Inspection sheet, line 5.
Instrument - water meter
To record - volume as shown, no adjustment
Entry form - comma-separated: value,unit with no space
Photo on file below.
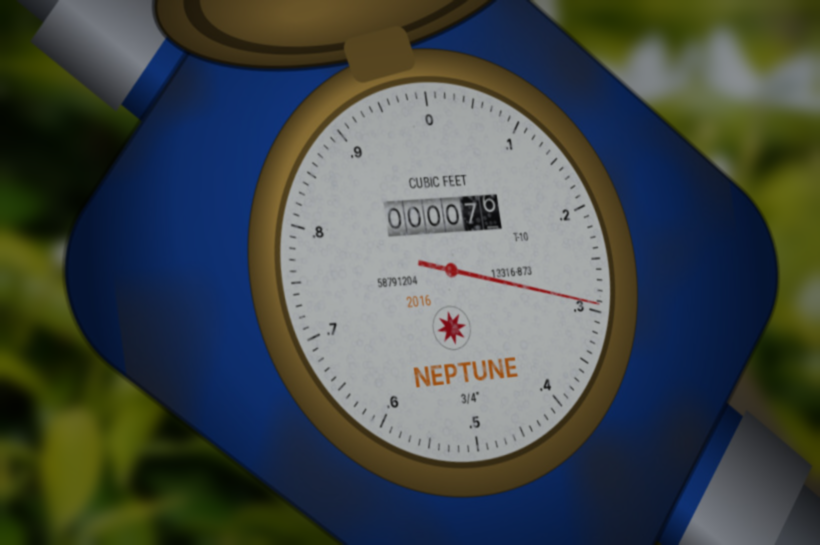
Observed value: 76.29,ft³
